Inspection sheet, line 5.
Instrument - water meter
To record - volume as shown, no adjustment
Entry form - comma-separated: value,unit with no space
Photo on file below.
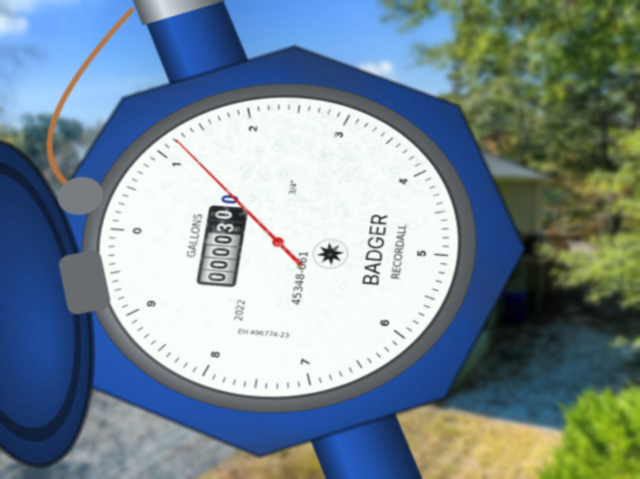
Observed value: 301.2,gal
